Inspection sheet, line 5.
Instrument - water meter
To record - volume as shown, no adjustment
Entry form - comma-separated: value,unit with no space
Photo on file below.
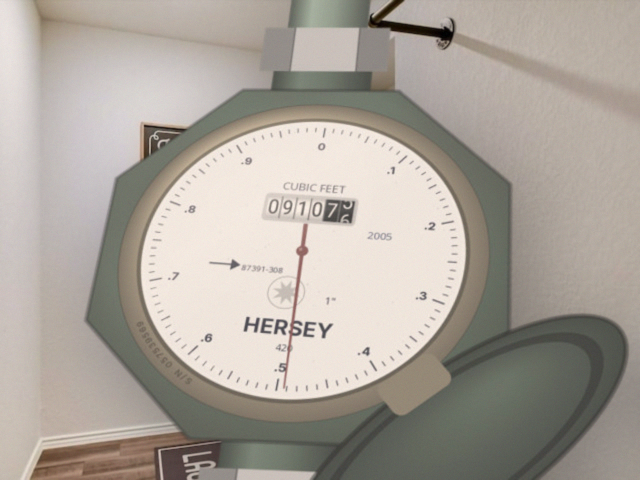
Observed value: 91075.49,ft³
